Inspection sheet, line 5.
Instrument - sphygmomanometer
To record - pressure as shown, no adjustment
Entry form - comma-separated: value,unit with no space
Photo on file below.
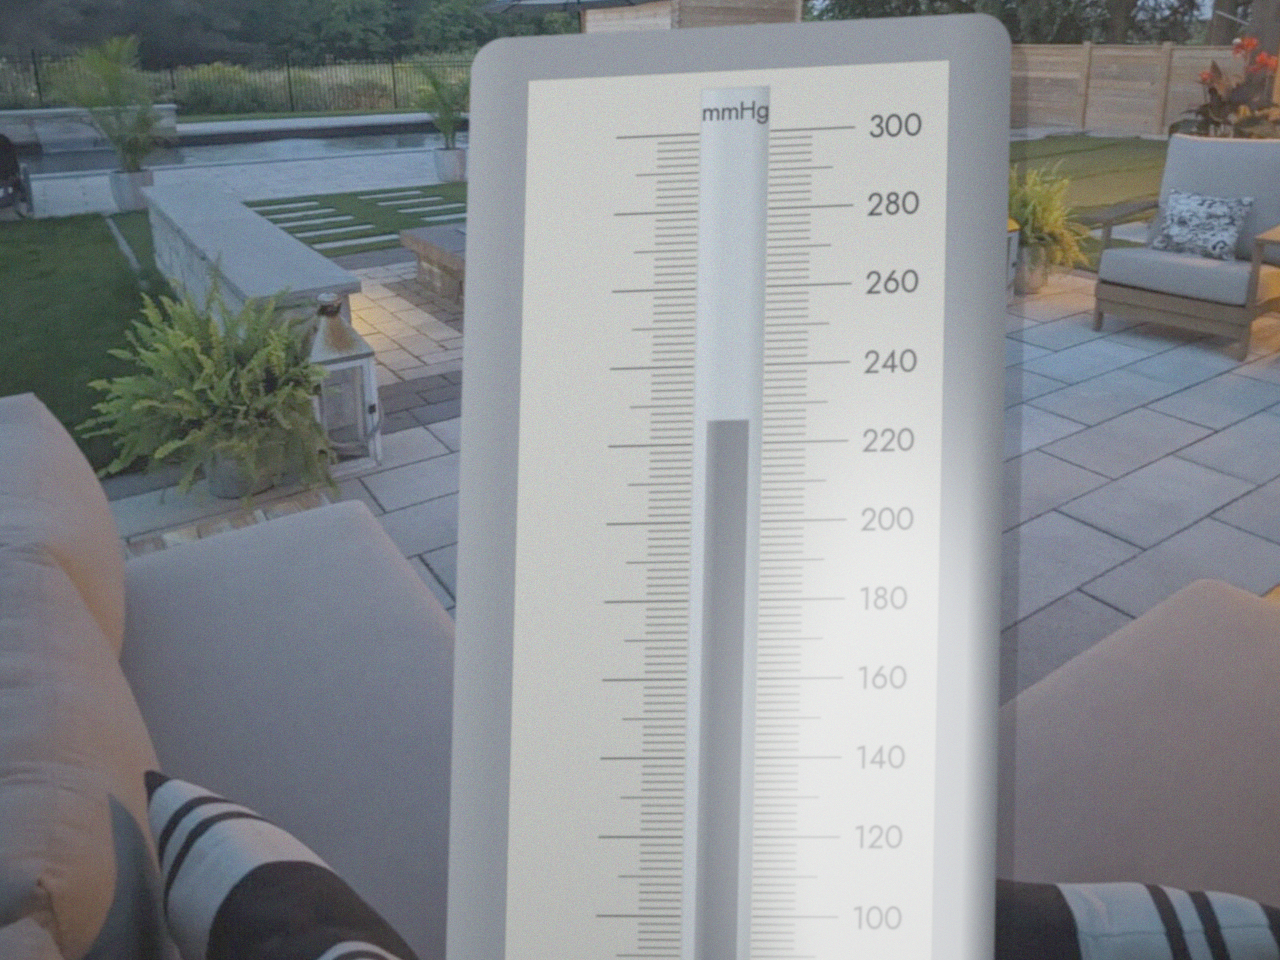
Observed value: 226,mmHg
